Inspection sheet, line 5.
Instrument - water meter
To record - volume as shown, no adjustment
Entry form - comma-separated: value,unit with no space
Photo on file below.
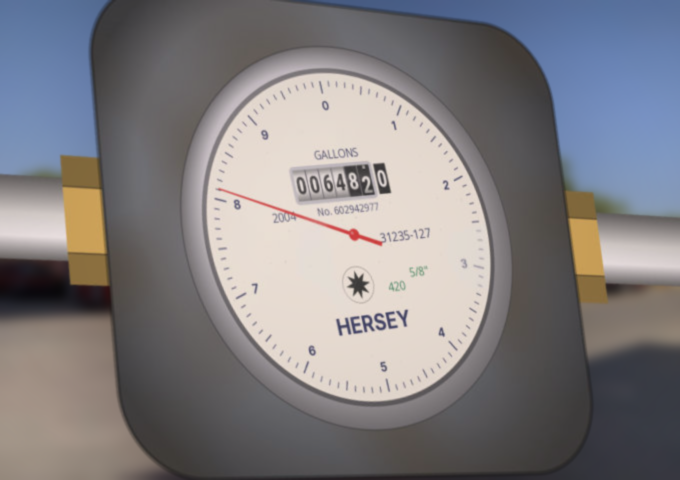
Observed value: 64818.1,gal
